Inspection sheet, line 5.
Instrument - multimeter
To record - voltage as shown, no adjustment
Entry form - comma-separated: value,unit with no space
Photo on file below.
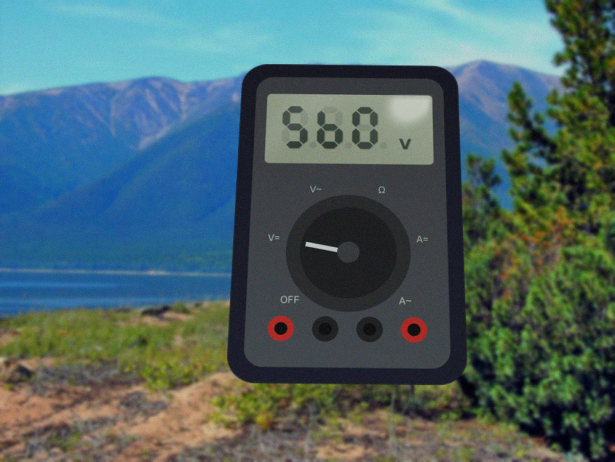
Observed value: 560,V
